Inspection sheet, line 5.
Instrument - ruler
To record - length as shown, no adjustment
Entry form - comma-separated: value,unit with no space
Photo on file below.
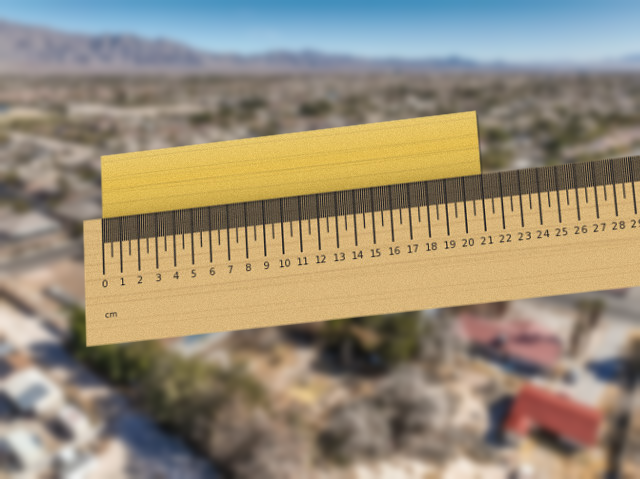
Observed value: 21,cm
